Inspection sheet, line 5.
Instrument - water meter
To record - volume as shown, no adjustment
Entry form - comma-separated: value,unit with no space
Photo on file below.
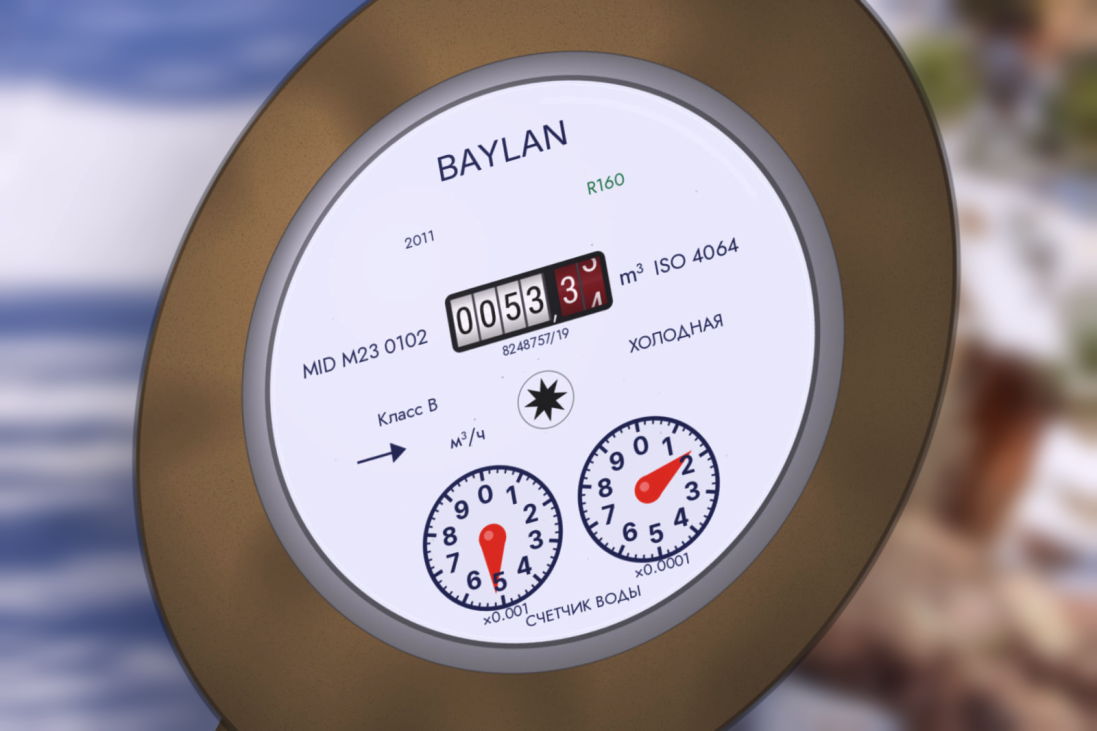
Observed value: 53.3351,m³
